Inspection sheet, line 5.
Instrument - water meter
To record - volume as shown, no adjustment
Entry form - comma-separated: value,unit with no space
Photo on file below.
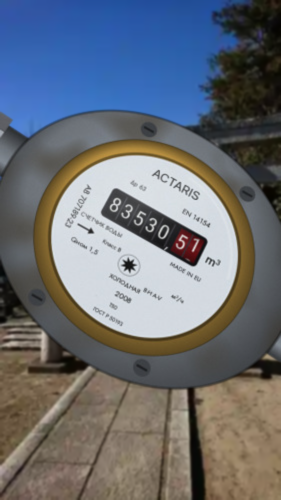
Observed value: 83530.51,m³
